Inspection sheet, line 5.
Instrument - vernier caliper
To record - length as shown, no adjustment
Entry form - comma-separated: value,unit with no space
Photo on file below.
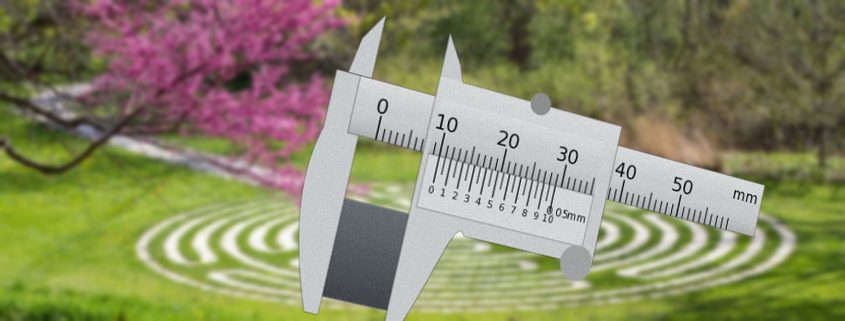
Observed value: 10.0,mm
